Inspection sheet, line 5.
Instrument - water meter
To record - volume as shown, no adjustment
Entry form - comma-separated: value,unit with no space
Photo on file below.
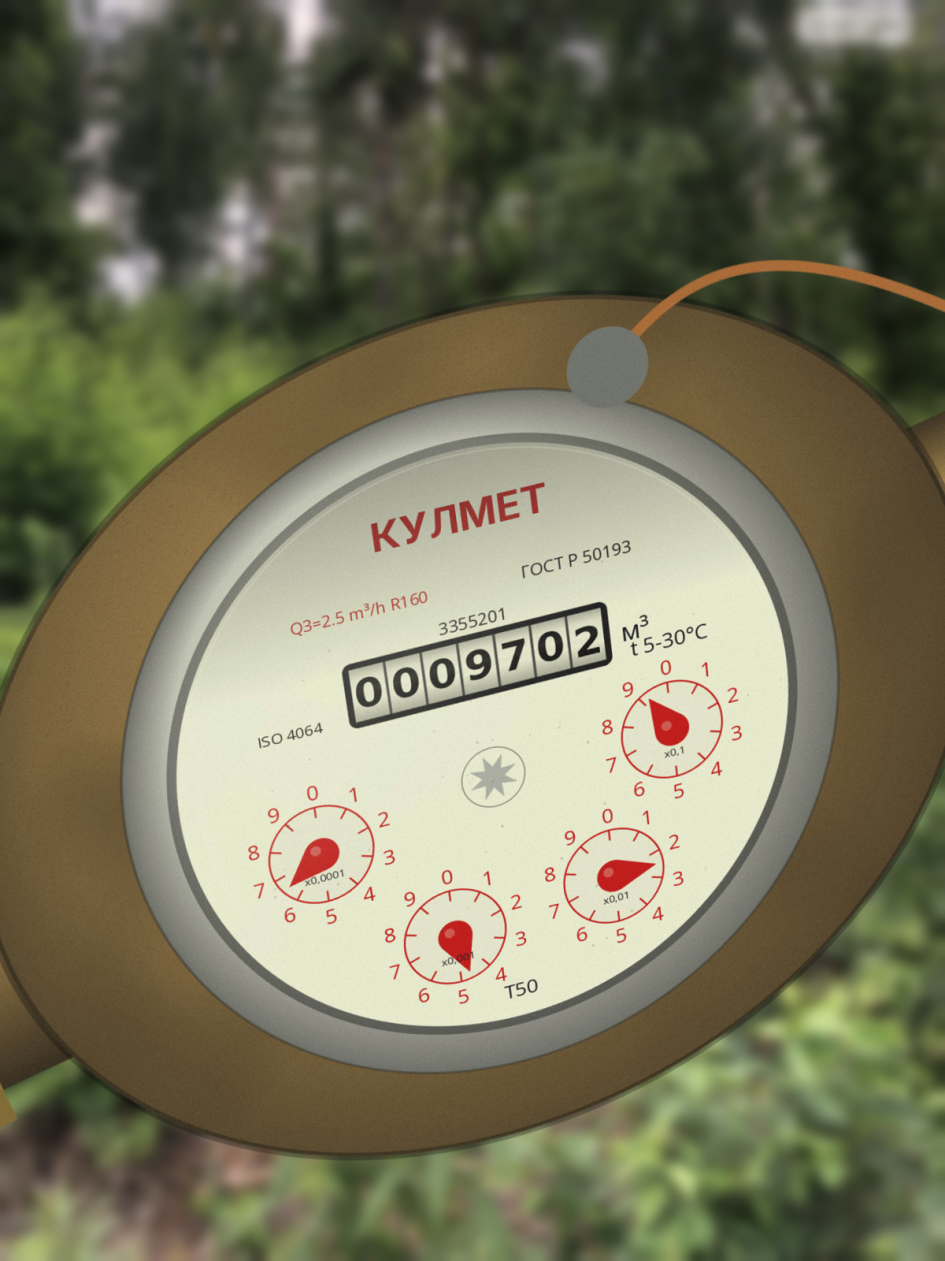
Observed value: 9701.9246,m³
